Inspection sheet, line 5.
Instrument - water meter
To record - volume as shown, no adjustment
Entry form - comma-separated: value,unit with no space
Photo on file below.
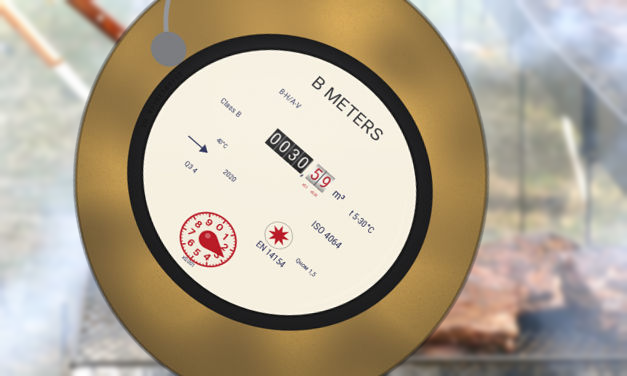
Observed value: 30.592,m³
